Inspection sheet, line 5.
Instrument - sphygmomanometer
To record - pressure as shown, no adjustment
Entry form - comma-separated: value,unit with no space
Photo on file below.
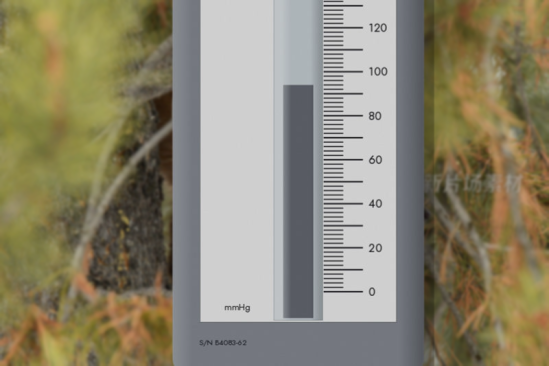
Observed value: 94,mmHg
